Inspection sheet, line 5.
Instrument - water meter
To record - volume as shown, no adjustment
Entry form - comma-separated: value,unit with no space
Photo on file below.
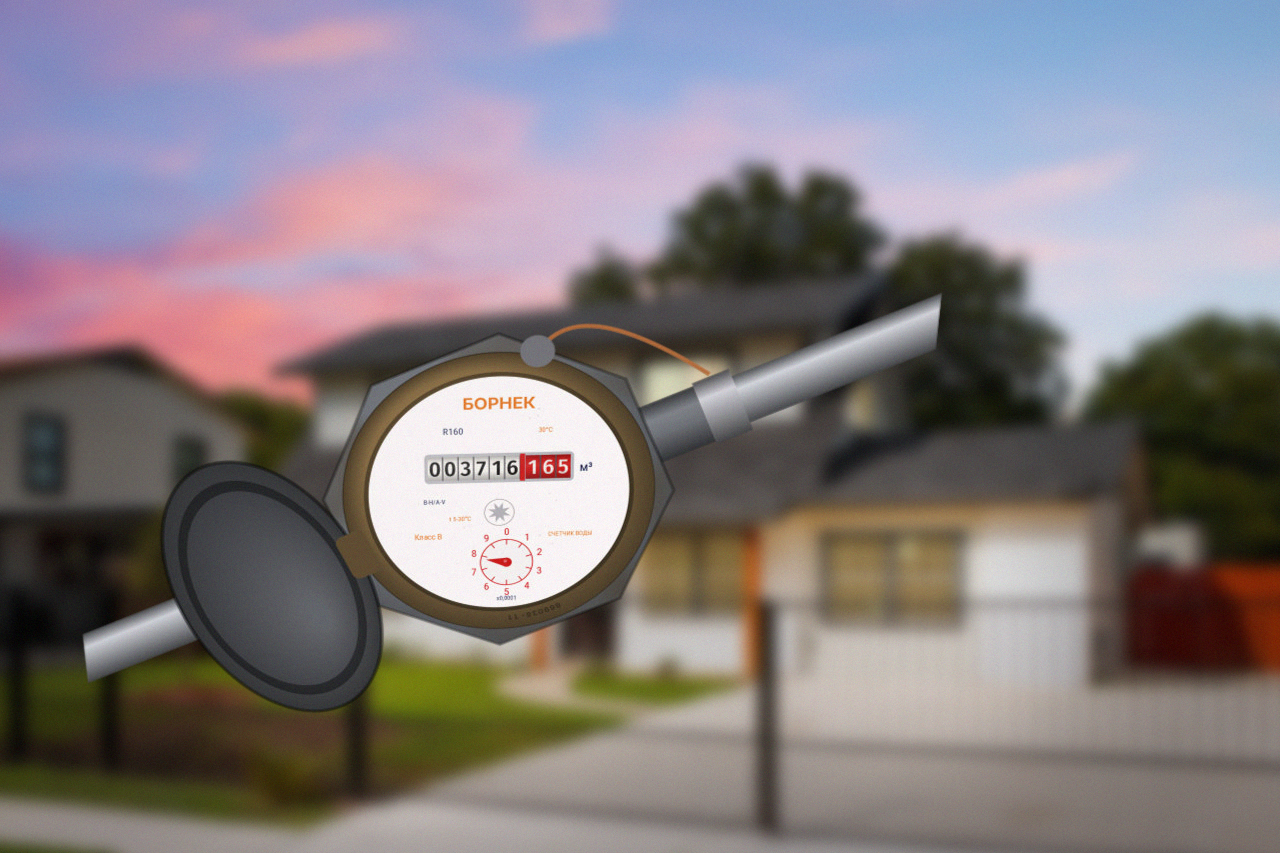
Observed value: 3716.1657,m³
